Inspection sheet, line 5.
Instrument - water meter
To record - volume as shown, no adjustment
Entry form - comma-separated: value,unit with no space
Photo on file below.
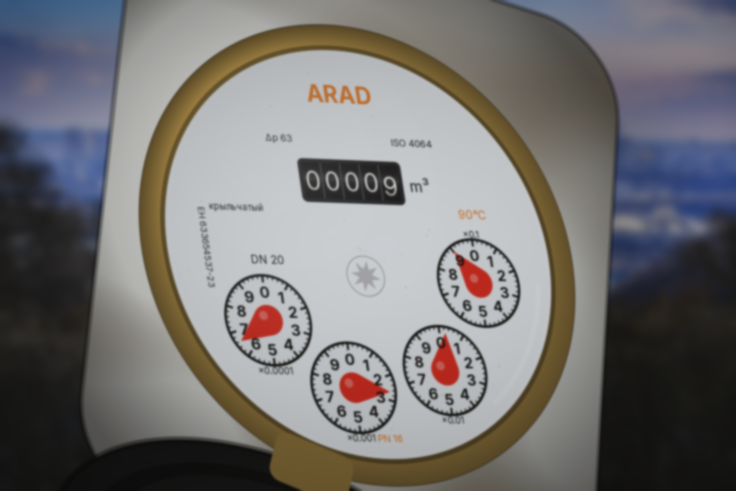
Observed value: 8.9026,m³
